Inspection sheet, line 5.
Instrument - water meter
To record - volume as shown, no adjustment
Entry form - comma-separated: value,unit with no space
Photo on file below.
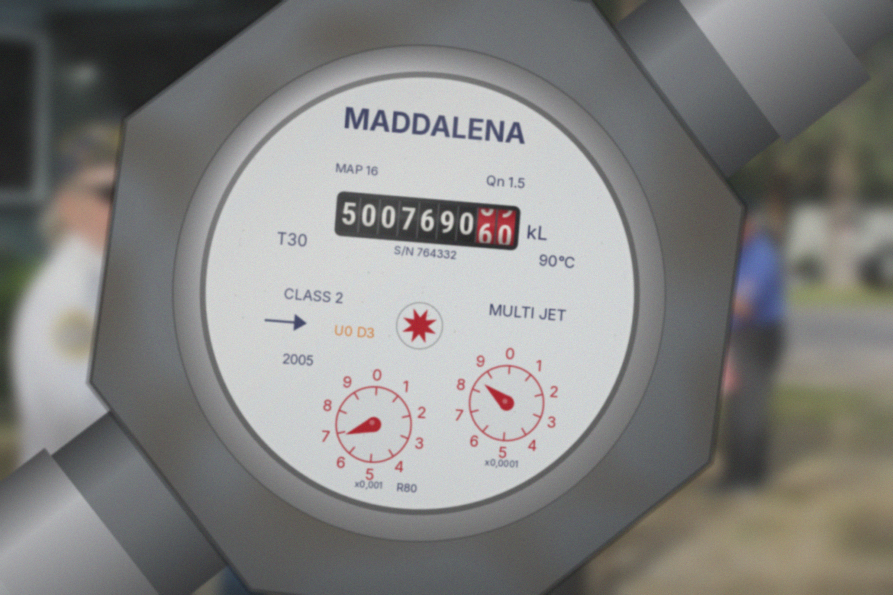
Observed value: 5007690.5968,kL
